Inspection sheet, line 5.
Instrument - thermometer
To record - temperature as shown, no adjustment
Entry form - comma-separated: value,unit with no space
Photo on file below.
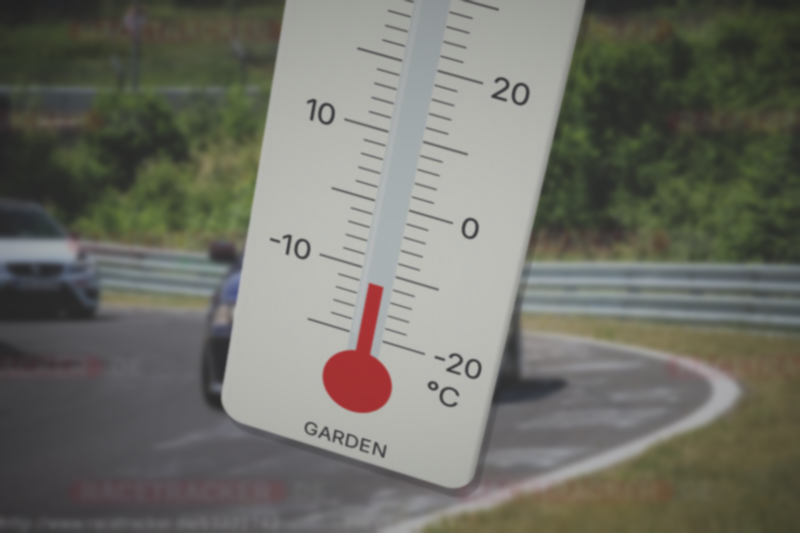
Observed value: -12,°C
